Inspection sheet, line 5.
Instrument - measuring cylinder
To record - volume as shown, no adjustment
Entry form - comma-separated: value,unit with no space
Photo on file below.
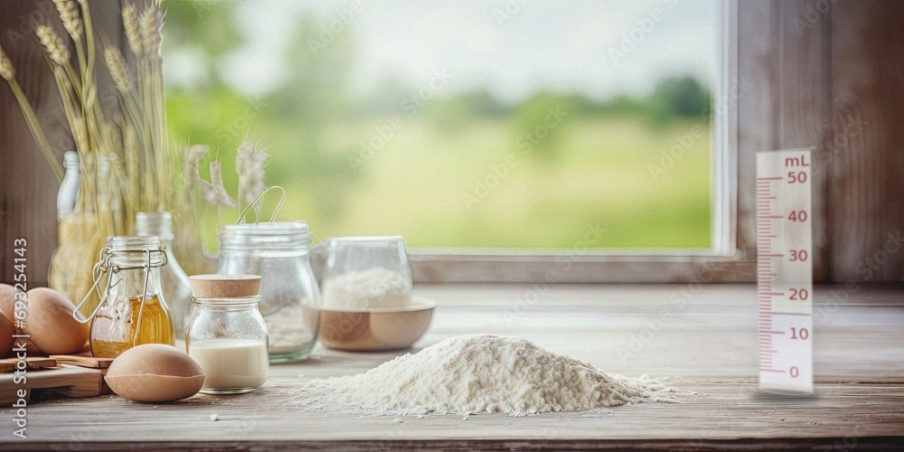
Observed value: 15,mL
